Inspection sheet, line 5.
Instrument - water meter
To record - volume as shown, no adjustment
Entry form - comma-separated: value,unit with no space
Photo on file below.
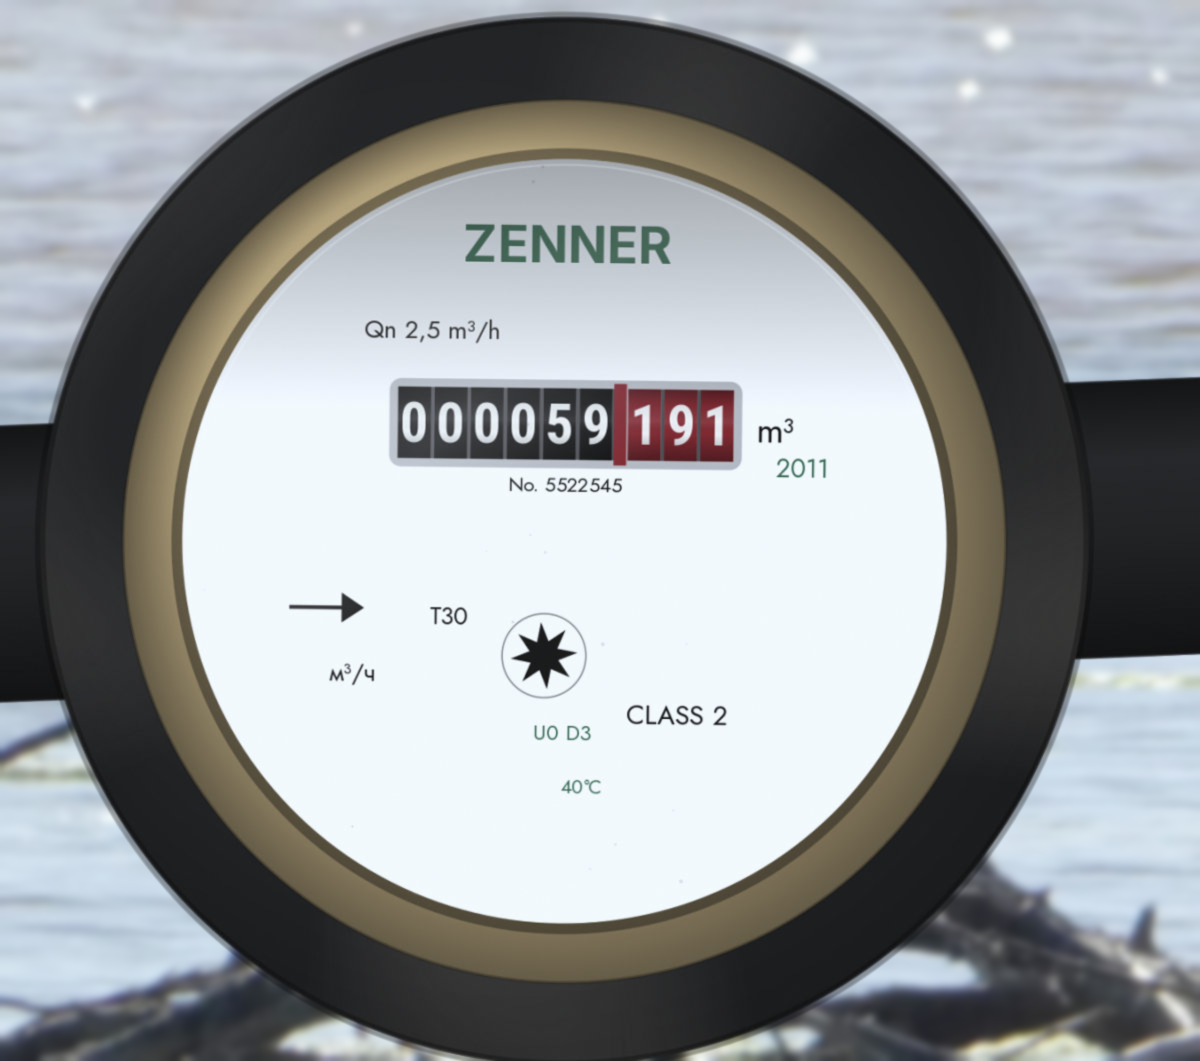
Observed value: 59.191,m³
